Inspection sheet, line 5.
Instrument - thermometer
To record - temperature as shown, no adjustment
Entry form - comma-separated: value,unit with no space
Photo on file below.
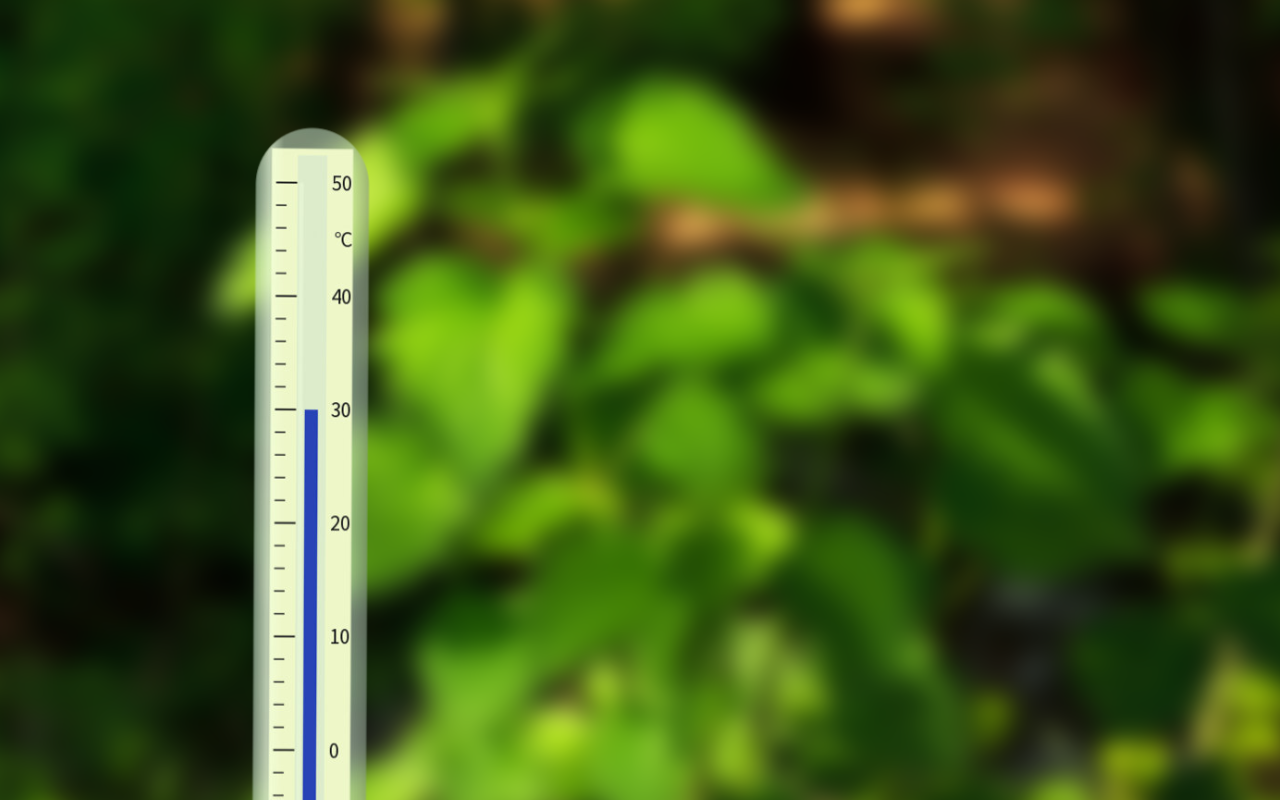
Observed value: 30,°C
